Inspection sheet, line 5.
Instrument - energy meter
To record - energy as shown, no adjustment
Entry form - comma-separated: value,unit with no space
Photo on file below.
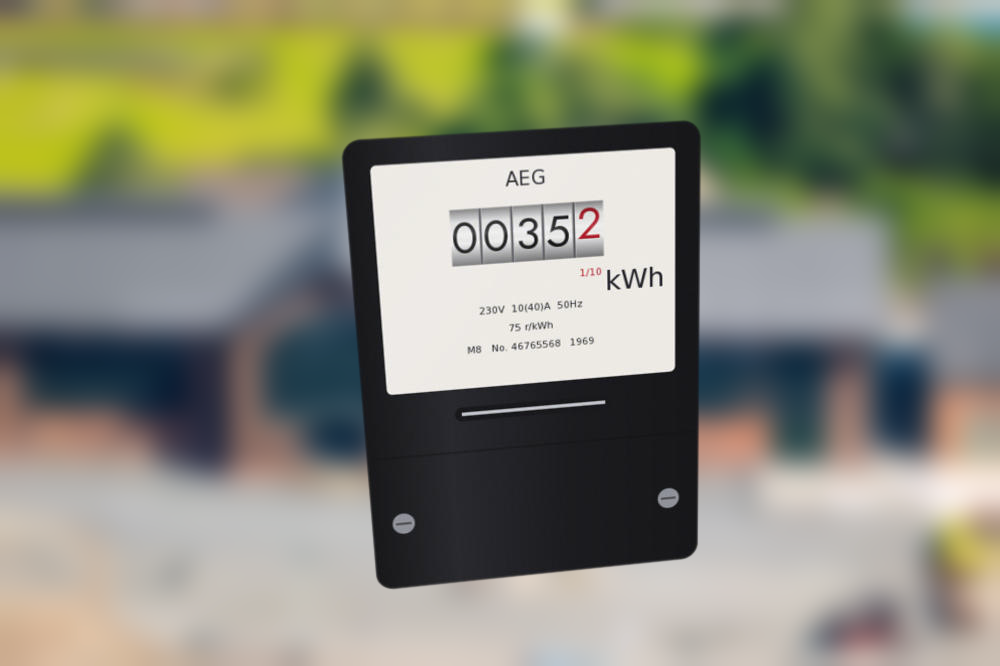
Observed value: 35.2,kWh
